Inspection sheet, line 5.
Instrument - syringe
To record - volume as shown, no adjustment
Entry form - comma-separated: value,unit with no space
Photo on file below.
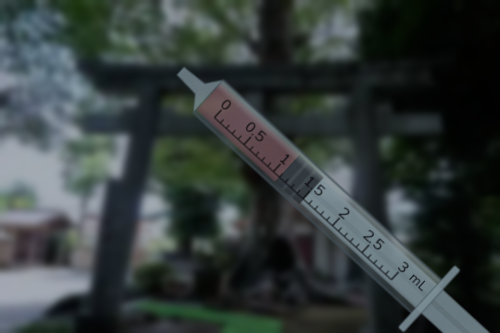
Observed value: 1.1,mL
